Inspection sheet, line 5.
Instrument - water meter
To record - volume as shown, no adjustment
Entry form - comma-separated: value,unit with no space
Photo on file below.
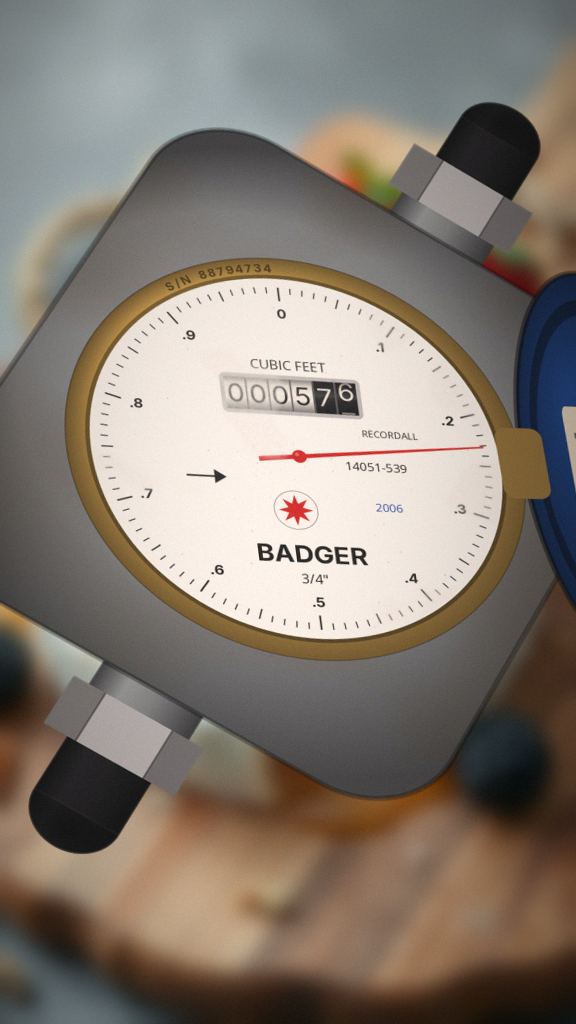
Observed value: 576.23,ft³
